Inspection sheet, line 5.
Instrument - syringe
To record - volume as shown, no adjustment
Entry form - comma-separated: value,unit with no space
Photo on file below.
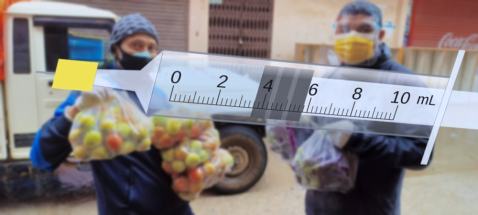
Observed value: 3.6,mL
